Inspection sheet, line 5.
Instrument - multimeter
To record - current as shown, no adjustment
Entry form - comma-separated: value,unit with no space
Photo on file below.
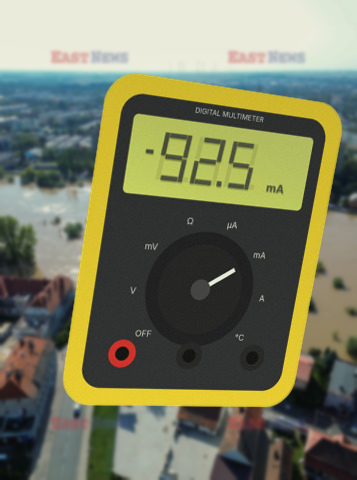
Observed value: -92.5,mA
